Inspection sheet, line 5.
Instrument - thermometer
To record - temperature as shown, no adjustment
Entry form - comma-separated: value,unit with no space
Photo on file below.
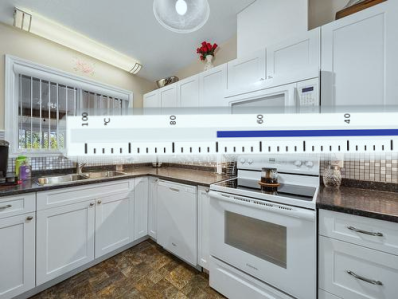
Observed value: 70,°C
